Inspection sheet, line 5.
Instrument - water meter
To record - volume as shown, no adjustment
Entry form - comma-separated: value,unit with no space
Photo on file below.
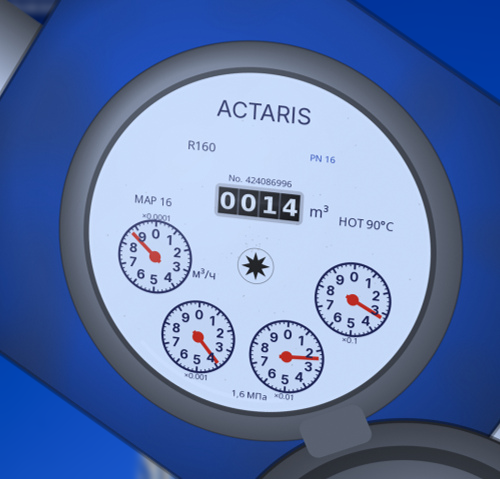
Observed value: 14.3238,m³
